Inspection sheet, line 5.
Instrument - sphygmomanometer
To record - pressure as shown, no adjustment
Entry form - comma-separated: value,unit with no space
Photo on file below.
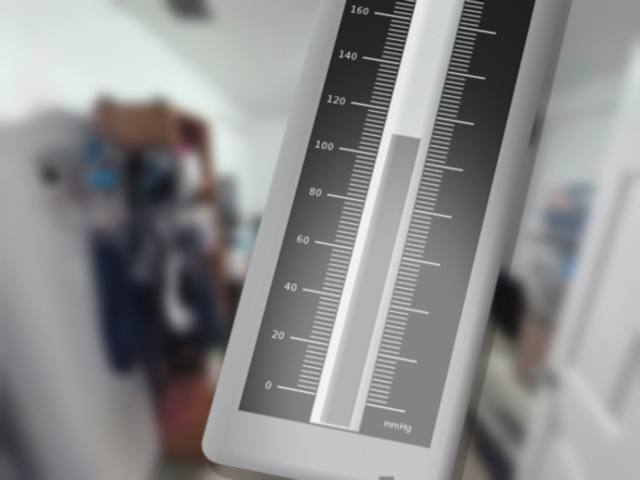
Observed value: 110,mmHg
